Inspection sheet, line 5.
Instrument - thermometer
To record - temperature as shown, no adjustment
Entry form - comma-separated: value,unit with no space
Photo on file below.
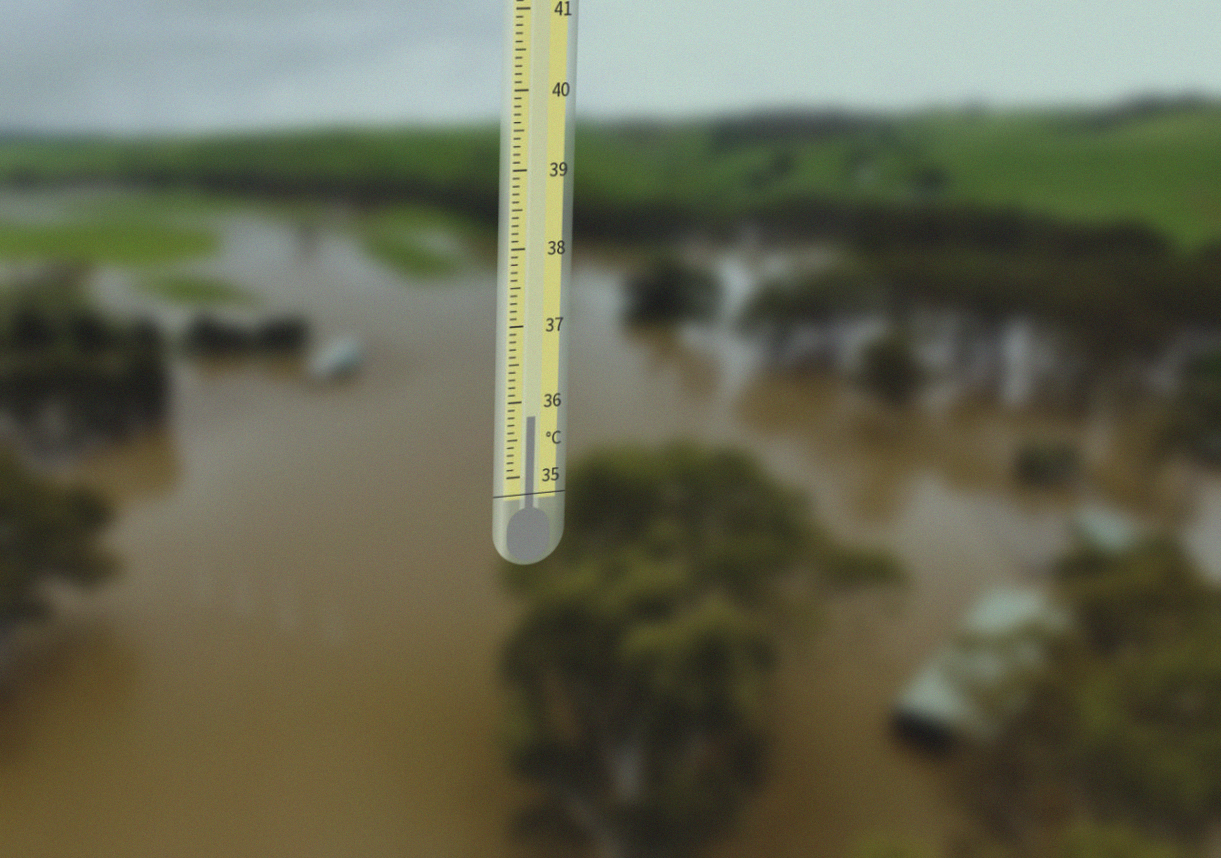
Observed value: 35.8,°C
